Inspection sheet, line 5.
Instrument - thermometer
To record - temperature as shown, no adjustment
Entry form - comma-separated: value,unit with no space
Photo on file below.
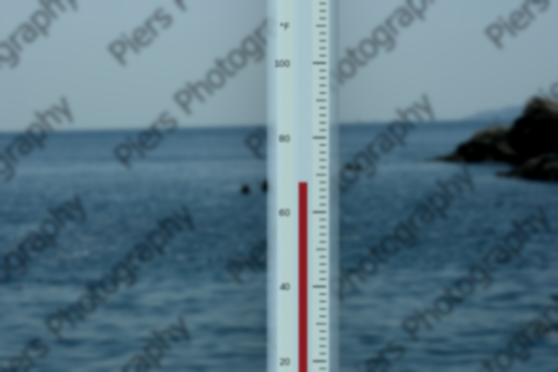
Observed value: 68,°F
